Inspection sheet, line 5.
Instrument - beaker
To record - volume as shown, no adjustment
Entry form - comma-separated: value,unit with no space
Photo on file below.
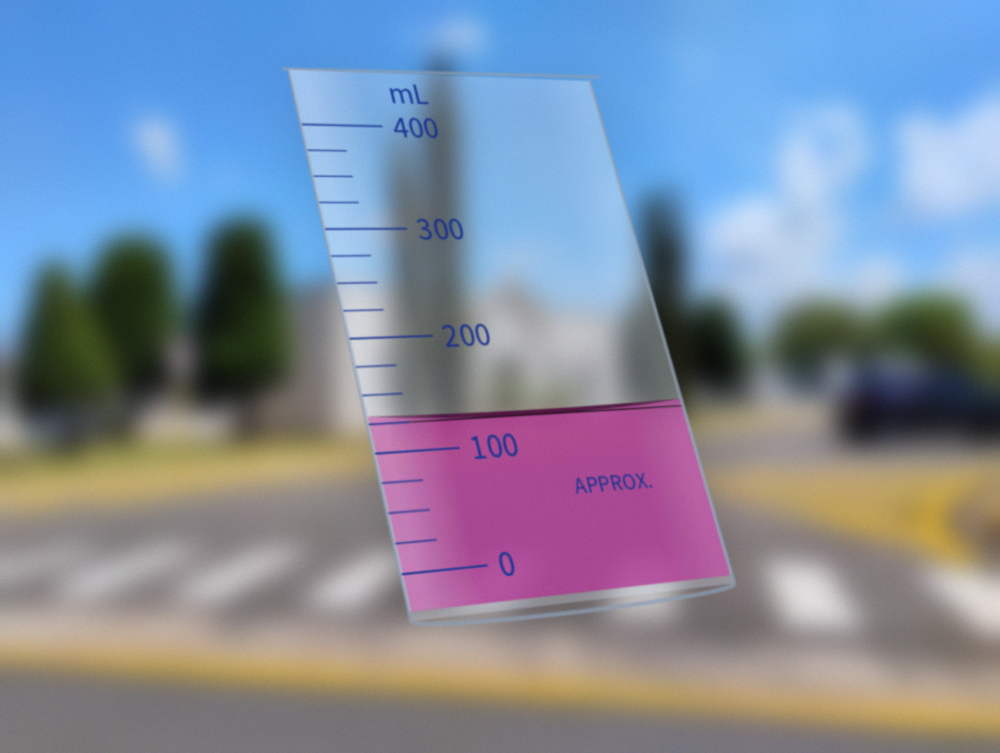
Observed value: 125,mL
